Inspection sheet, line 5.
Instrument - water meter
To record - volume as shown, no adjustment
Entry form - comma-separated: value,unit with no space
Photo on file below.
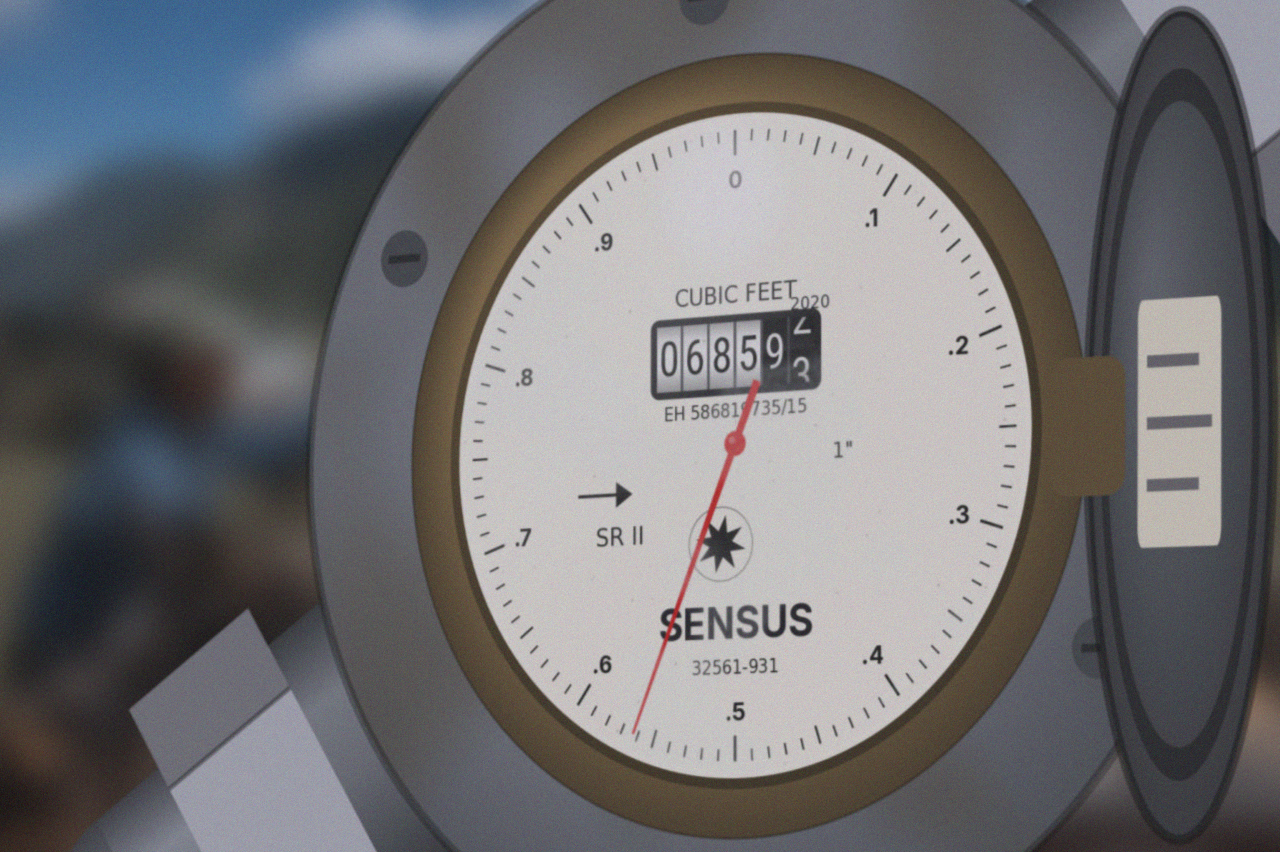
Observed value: 68592.56,ft³
